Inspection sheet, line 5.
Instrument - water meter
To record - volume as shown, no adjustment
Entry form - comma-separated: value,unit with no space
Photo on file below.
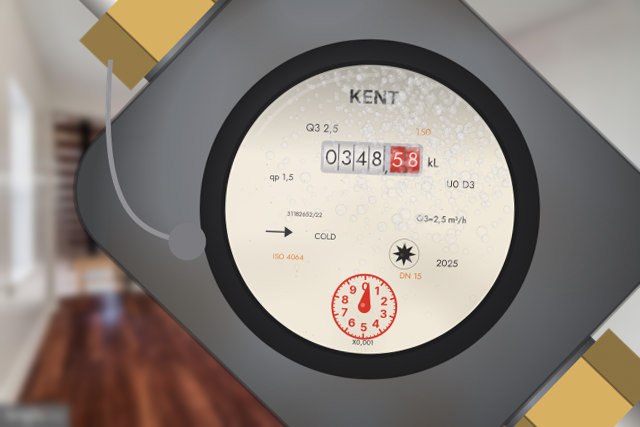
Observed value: 348.580,kL
